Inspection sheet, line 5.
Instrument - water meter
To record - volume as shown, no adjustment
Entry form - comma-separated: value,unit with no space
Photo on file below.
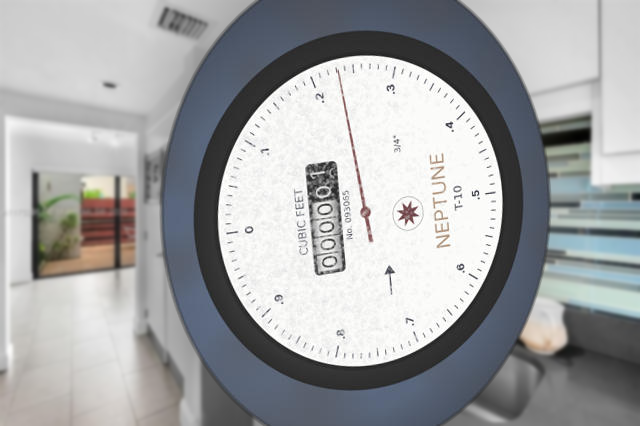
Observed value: 1.23,ft³
